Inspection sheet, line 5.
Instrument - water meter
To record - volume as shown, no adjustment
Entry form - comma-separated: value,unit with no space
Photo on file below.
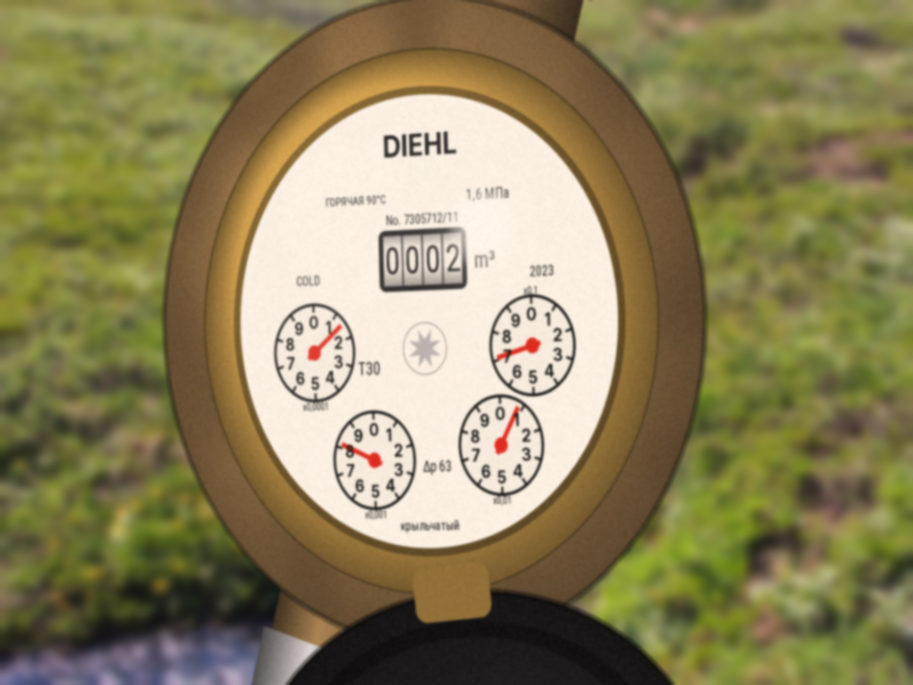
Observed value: 2.7081,m³
